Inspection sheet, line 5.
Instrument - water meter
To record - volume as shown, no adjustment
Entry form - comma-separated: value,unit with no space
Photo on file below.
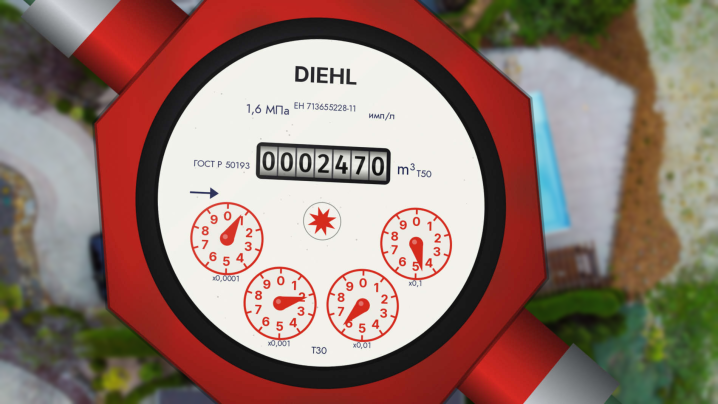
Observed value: 2470.4620,m³
